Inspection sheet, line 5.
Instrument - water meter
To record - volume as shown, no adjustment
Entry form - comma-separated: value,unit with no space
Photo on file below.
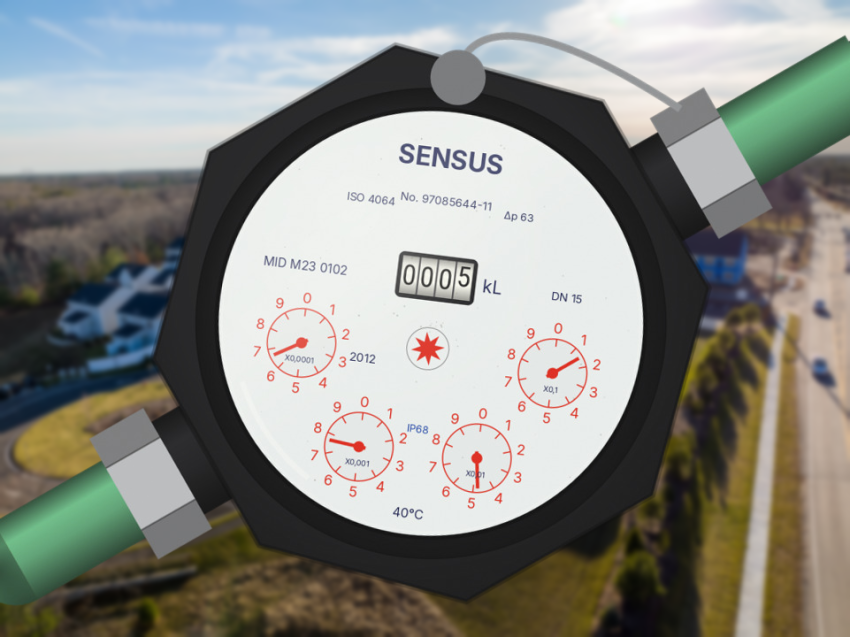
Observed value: 5.1476,kL
